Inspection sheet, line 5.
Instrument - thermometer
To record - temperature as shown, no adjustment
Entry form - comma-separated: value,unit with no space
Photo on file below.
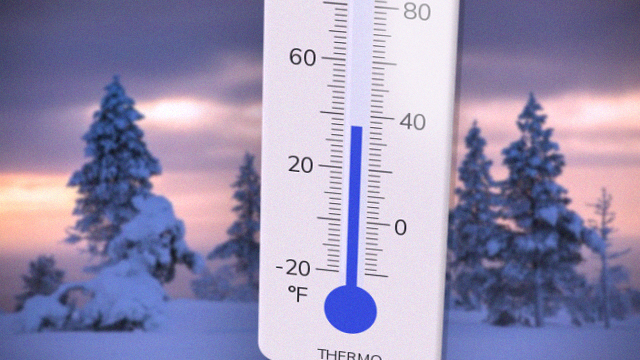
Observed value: 36,°F
